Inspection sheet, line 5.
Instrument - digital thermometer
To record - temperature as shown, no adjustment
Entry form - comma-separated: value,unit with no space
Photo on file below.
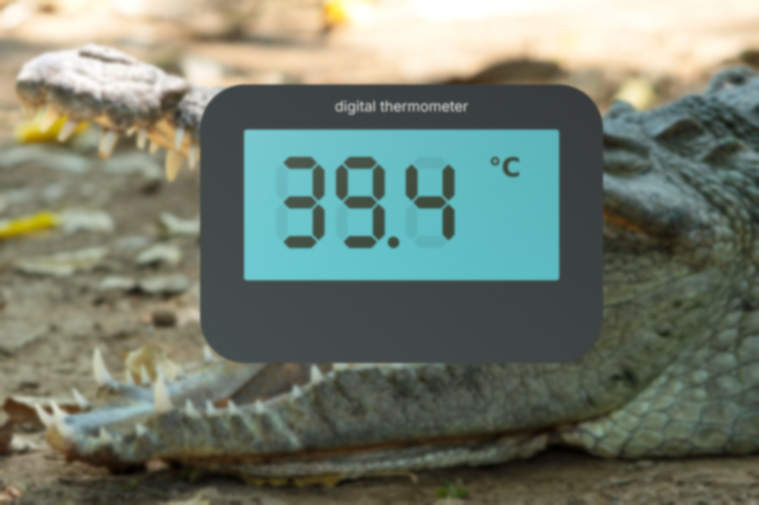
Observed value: 39.4,°C
